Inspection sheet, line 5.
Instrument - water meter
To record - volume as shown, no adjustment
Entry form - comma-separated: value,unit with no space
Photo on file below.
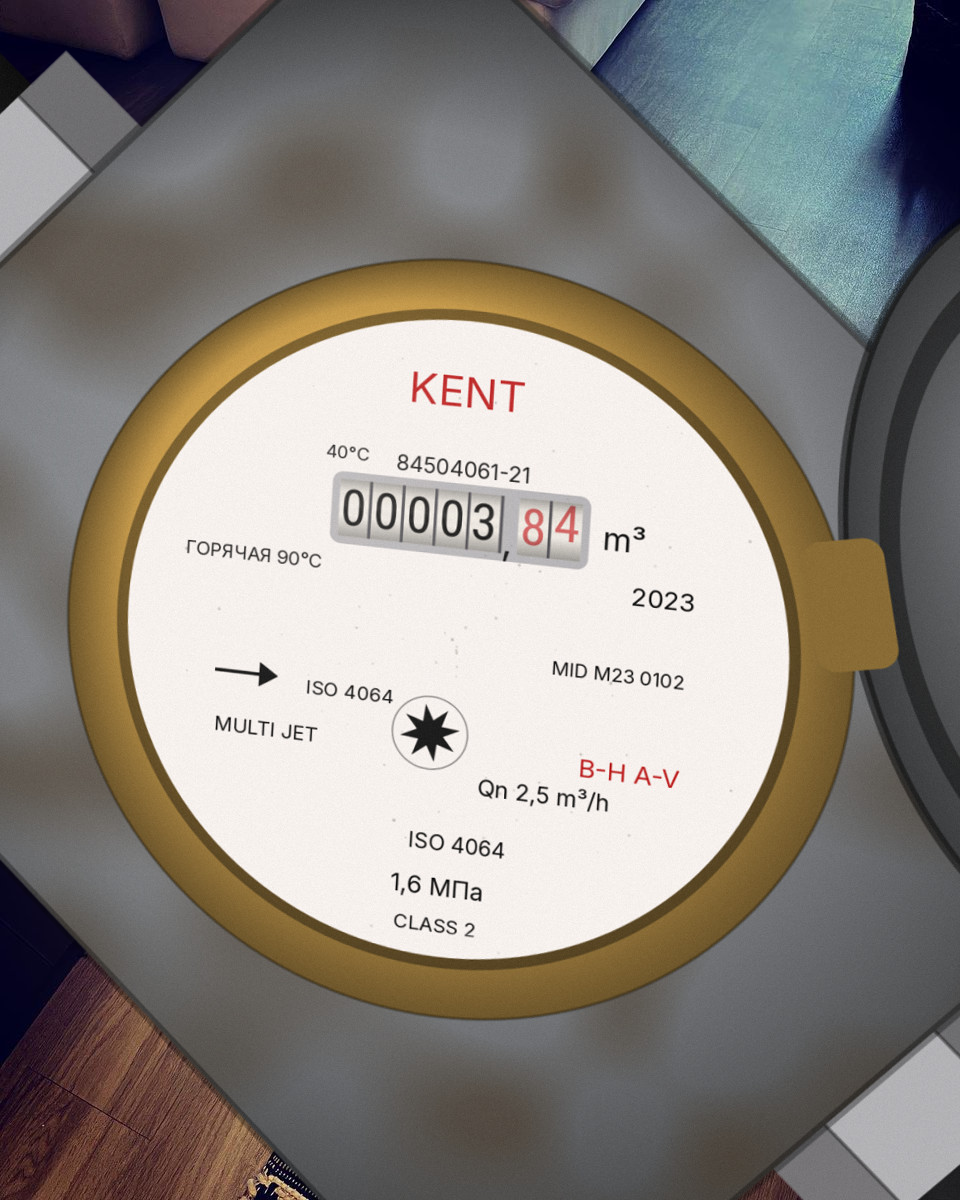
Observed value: 3.84,m³
